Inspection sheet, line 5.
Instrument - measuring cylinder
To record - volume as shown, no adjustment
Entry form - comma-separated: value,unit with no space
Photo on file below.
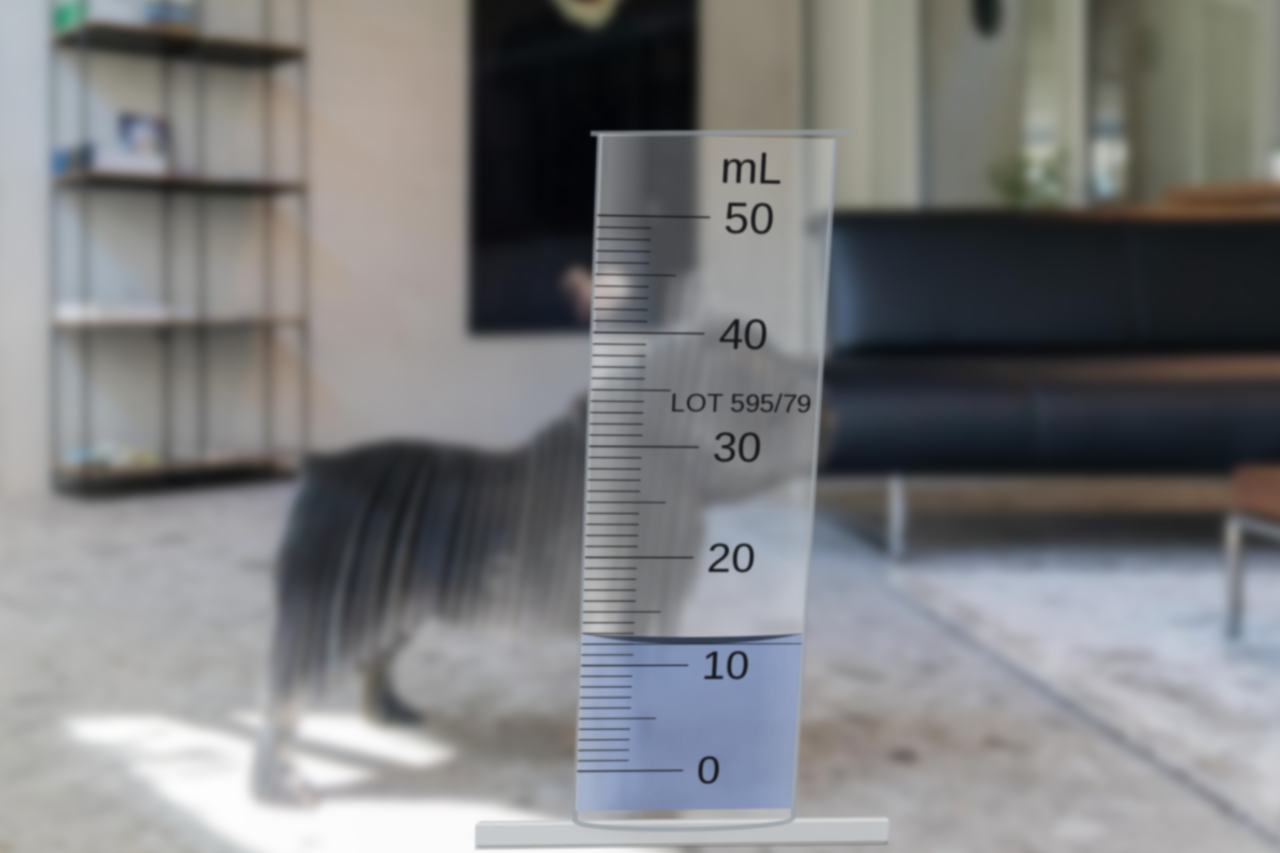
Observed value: 12,mL
